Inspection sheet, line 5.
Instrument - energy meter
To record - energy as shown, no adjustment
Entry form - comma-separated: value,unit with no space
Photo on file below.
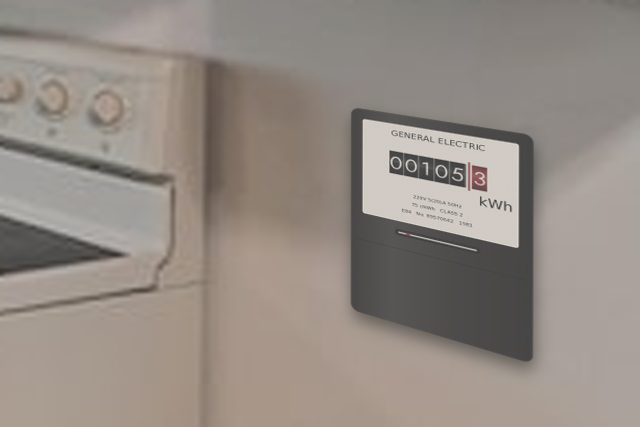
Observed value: 105.3,kWh
